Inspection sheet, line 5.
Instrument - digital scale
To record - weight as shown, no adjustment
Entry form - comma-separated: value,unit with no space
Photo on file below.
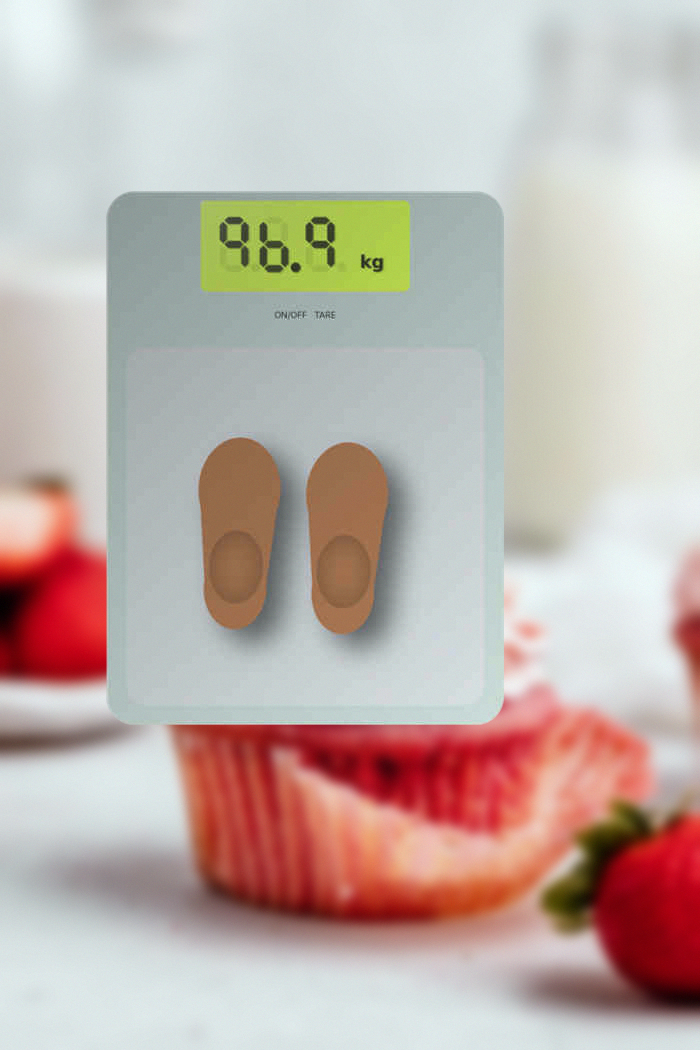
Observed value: 96.9,kg
